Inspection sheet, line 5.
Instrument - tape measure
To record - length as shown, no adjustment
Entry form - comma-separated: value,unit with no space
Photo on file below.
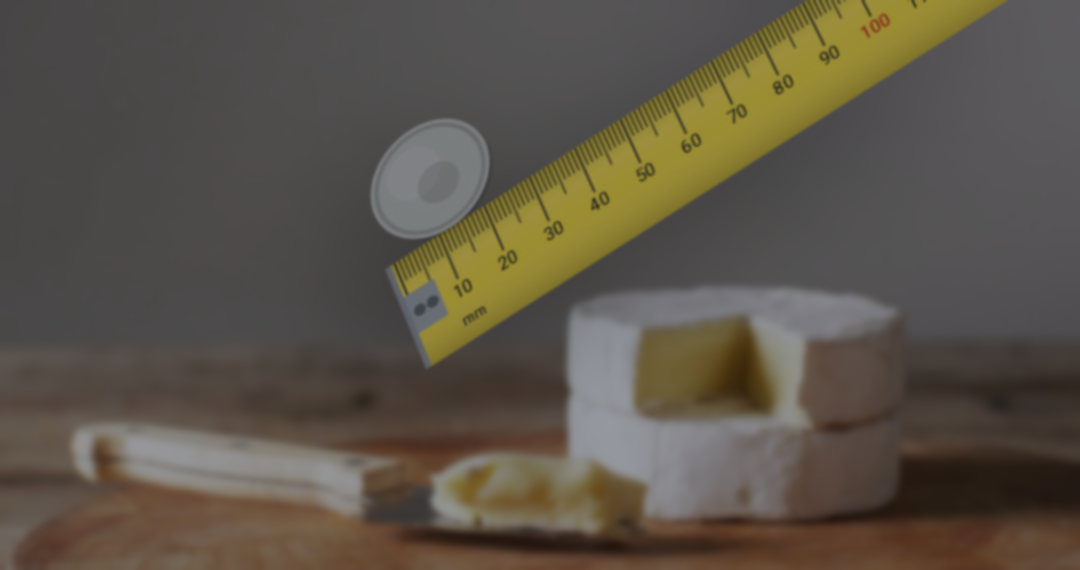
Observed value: 25,mm
